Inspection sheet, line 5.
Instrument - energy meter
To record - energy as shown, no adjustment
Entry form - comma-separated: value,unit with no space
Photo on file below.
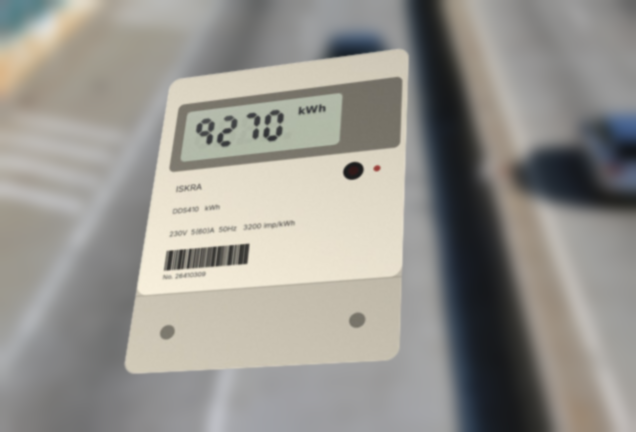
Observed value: 9270,kWh
